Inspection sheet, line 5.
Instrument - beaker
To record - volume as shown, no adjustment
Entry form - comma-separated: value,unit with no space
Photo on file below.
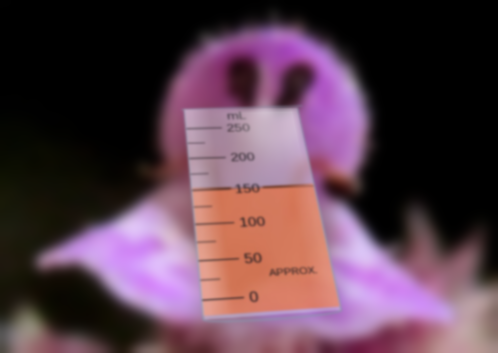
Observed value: 150,mL
